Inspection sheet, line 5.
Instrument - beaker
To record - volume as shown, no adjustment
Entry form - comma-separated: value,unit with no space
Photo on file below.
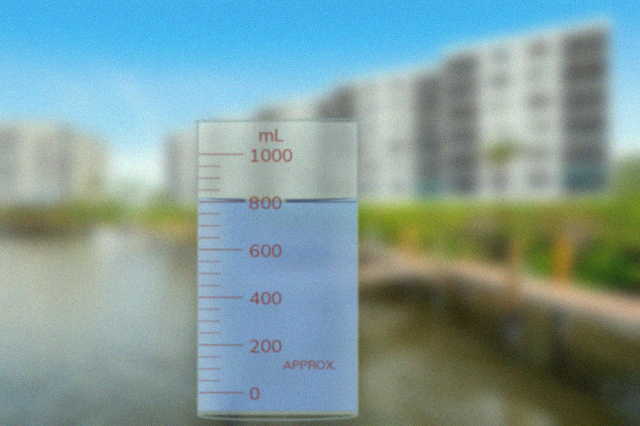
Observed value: 800,mL
